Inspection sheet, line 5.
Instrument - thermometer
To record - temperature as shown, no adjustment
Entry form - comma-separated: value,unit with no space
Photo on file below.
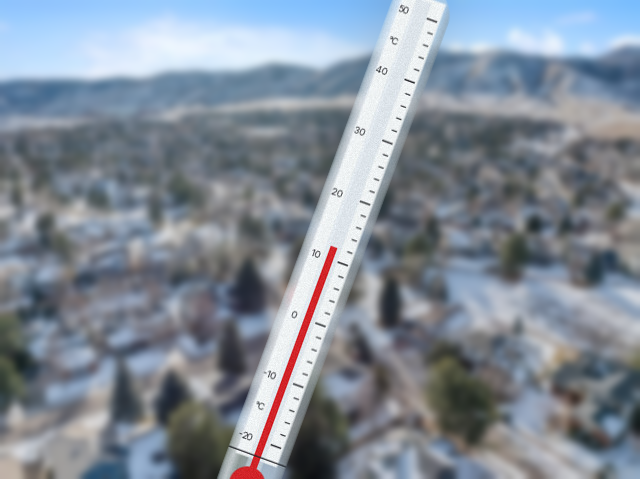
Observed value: 12,°C
